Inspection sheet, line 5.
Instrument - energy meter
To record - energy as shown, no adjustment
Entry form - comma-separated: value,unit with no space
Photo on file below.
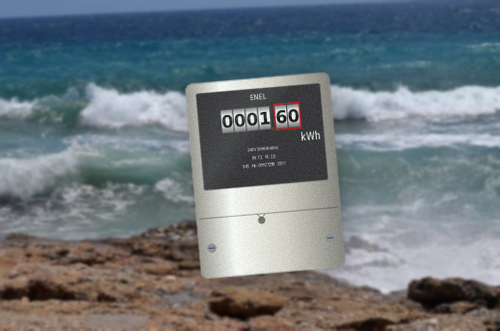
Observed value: 1.60,kWh
